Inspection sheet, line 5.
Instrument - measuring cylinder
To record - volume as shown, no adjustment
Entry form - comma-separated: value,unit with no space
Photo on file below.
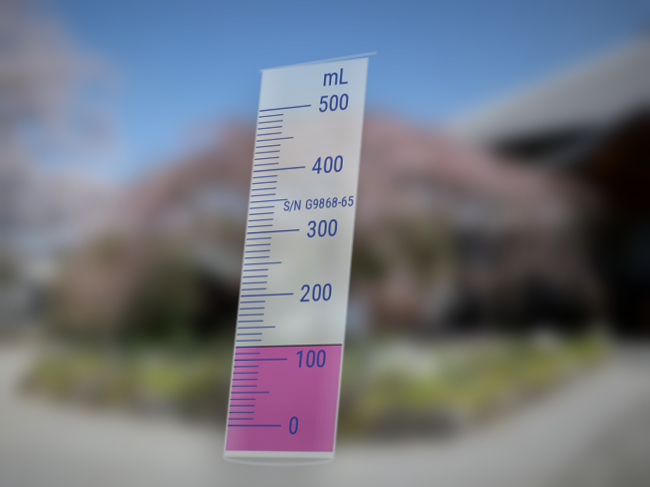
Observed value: 120,mL
